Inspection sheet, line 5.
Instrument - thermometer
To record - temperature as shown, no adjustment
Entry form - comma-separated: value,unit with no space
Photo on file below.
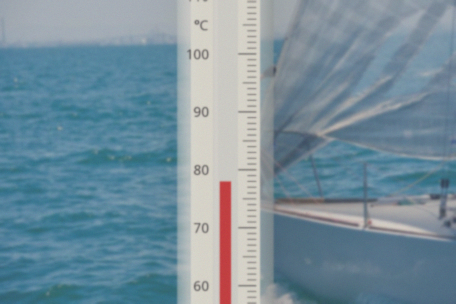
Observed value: 78,°C
